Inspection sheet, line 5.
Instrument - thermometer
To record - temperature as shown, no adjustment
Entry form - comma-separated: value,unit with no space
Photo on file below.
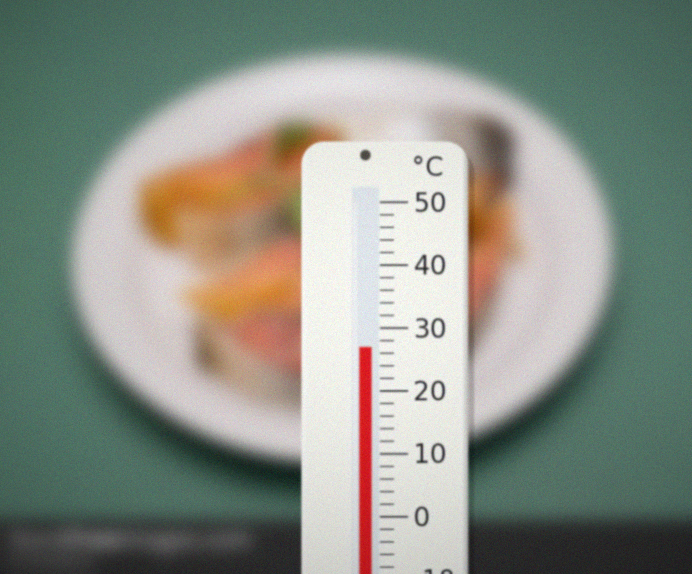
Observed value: 27,°C
